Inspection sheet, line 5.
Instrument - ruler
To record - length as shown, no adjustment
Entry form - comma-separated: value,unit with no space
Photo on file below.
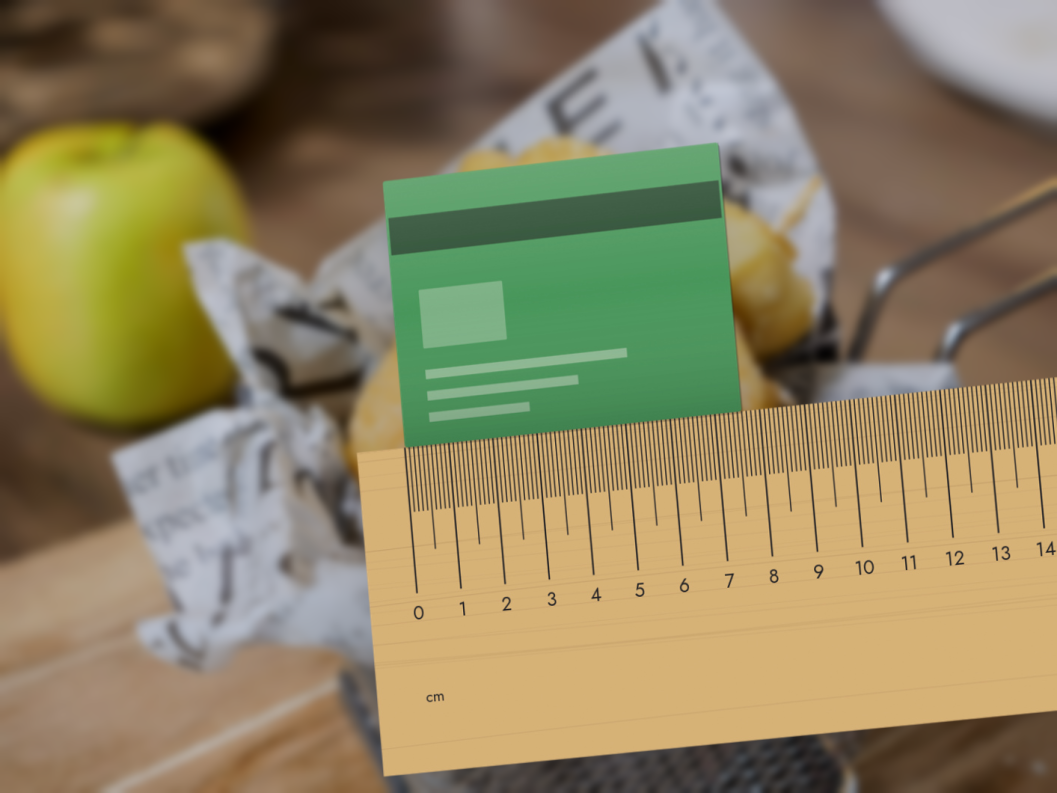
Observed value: 7.6,cm
